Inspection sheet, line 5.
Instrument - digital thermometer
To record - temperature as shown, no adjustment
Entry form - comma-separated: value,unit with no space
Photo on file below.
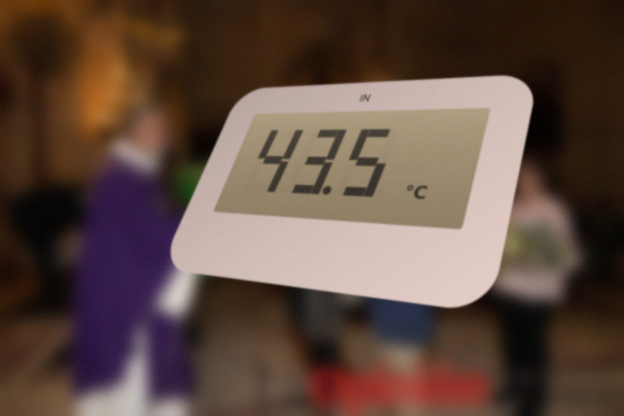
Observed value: 43.5,°C
